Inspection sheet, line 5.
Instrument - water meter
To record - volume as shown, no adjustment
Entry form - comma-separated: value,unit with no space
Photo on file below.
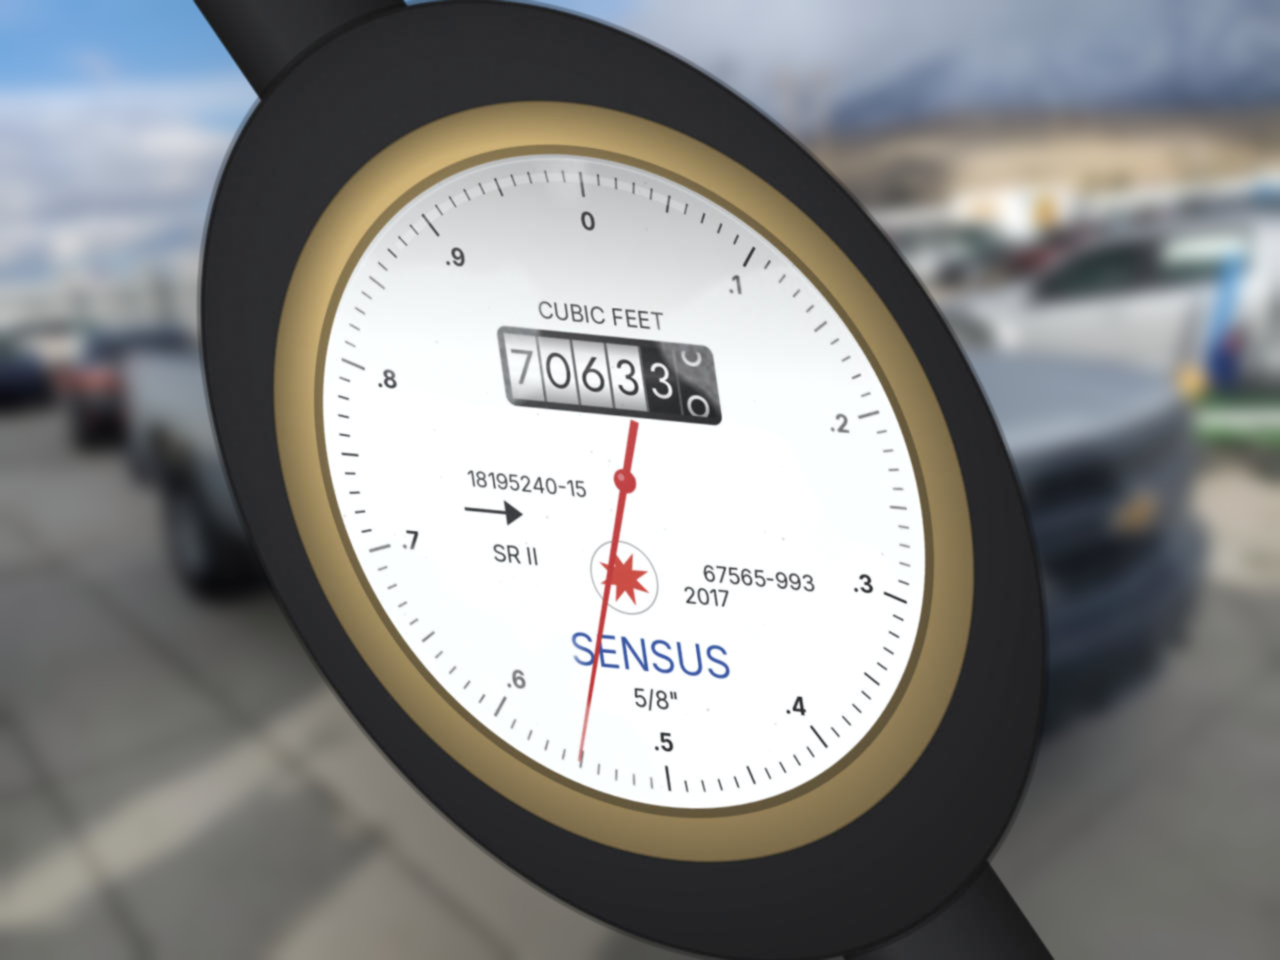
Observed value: 706338.55,ft³
